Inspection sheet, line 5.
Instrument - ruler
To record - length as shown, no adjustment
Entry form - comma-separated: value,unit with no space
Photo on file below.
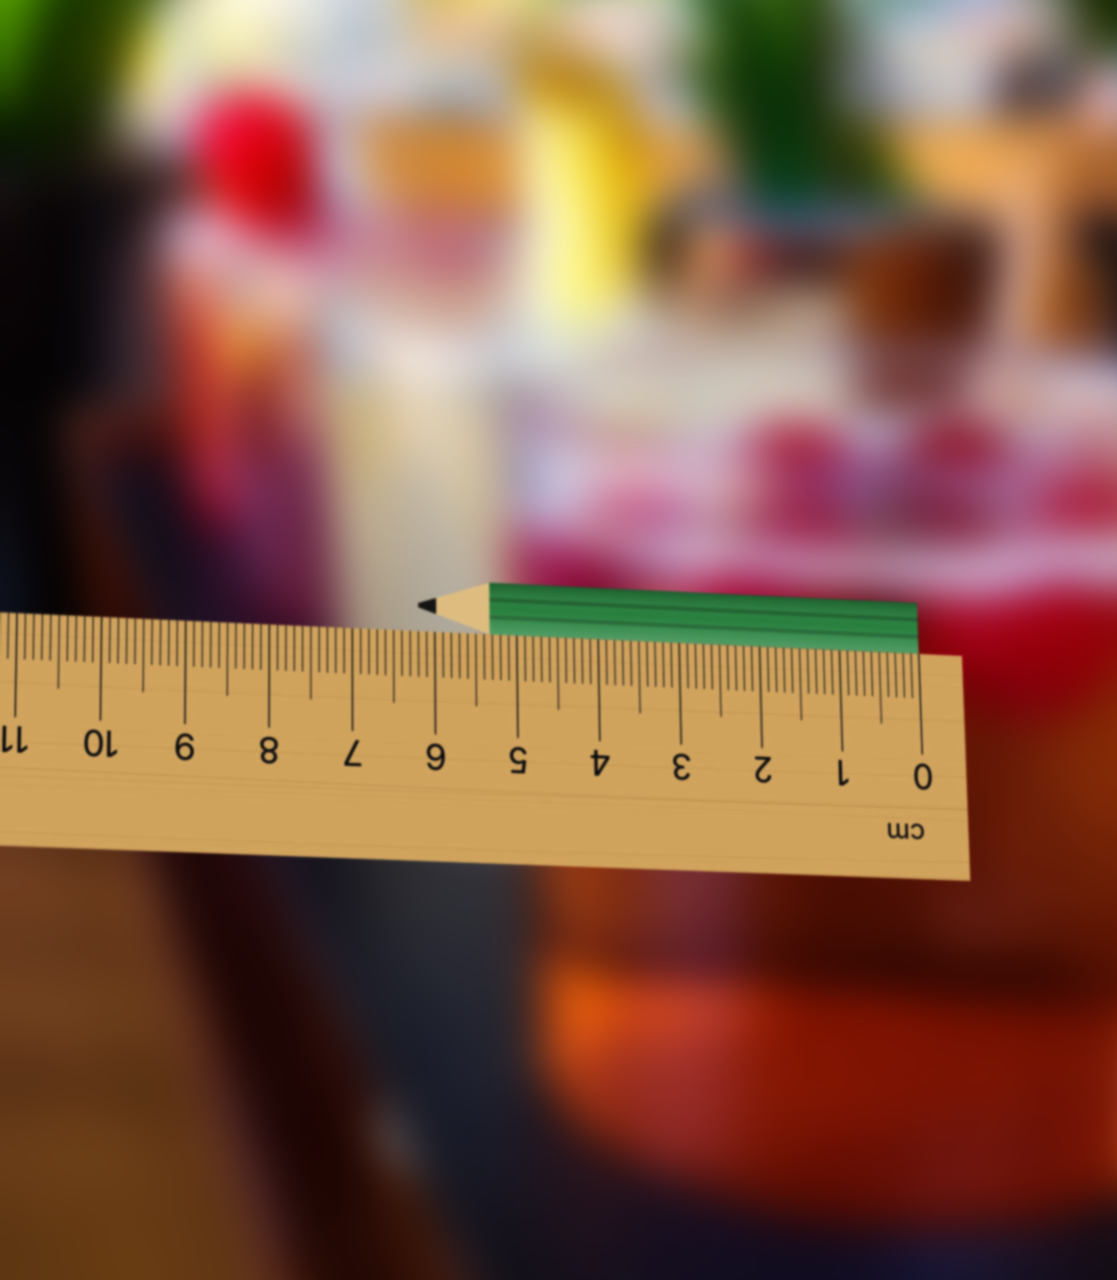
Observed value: 6.2,cm
